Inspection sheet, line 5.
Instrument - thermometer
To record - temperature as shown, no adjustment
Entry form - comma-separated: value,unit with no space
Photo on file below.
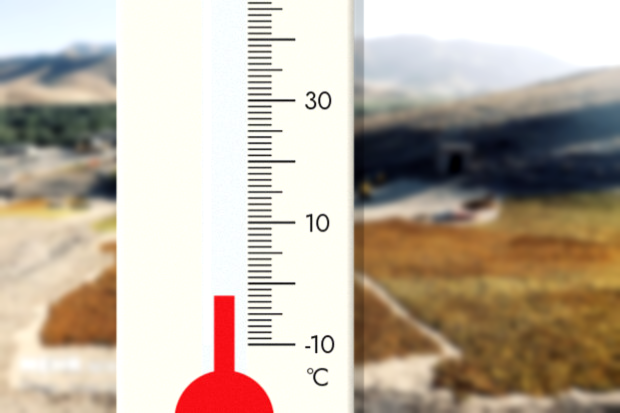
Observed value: -2,°C
